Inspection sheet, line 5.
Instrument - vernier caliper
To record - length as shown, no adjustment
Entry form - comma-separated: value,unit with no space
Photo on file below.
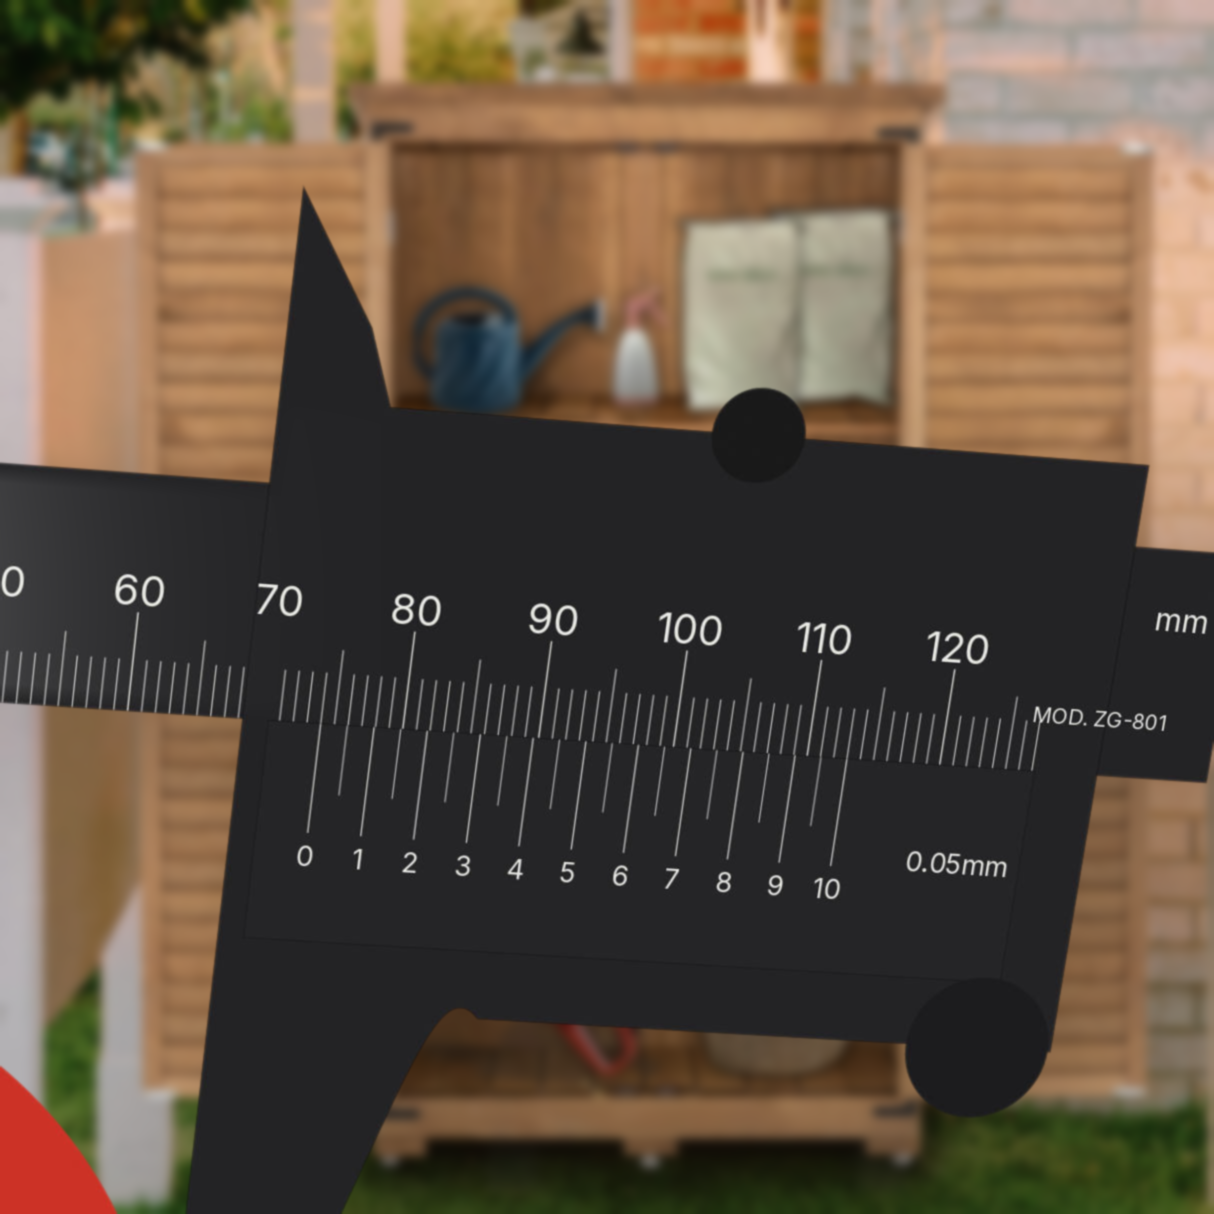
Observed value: 74.0,mm
